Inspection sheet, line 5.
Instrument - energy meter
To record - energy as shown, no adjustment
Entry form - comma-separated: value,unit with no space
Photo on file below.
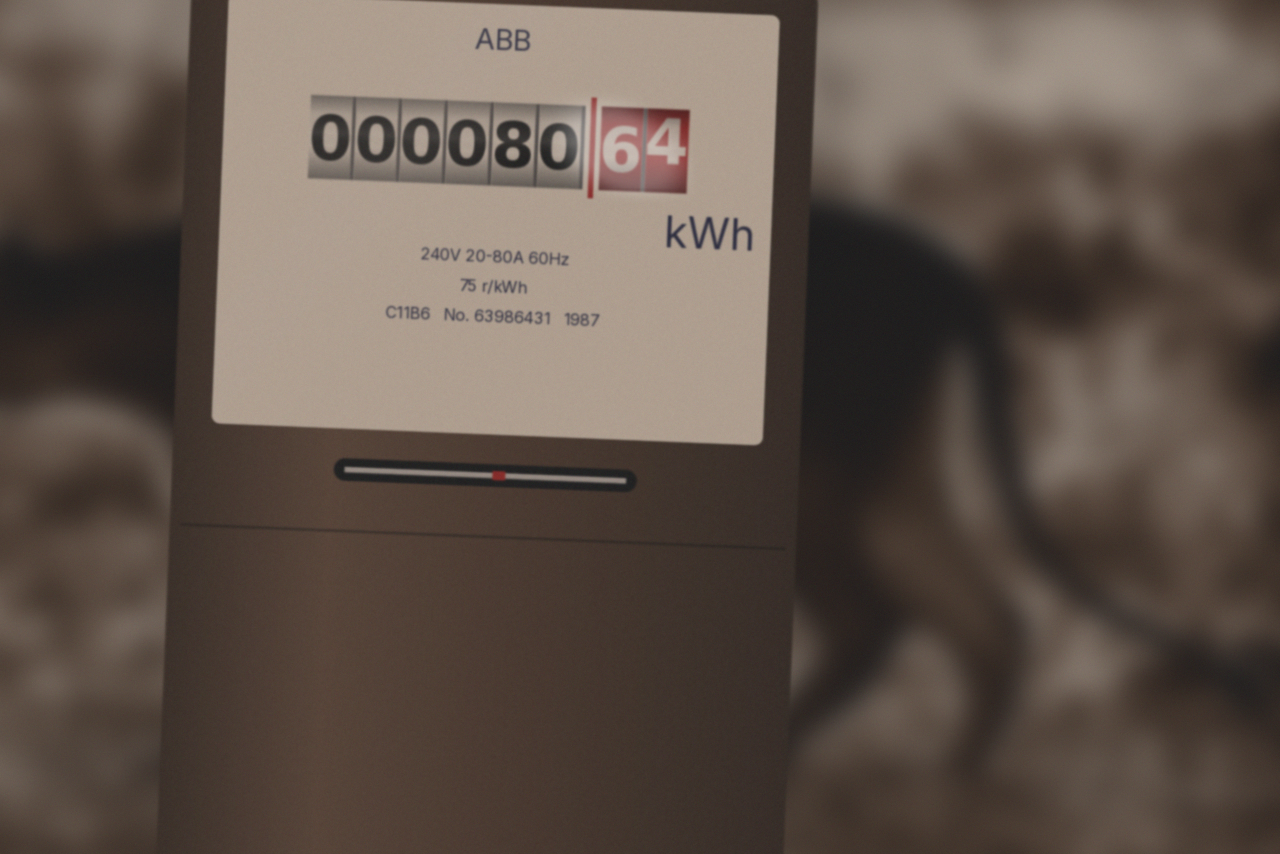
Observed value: 80.64,kWh
